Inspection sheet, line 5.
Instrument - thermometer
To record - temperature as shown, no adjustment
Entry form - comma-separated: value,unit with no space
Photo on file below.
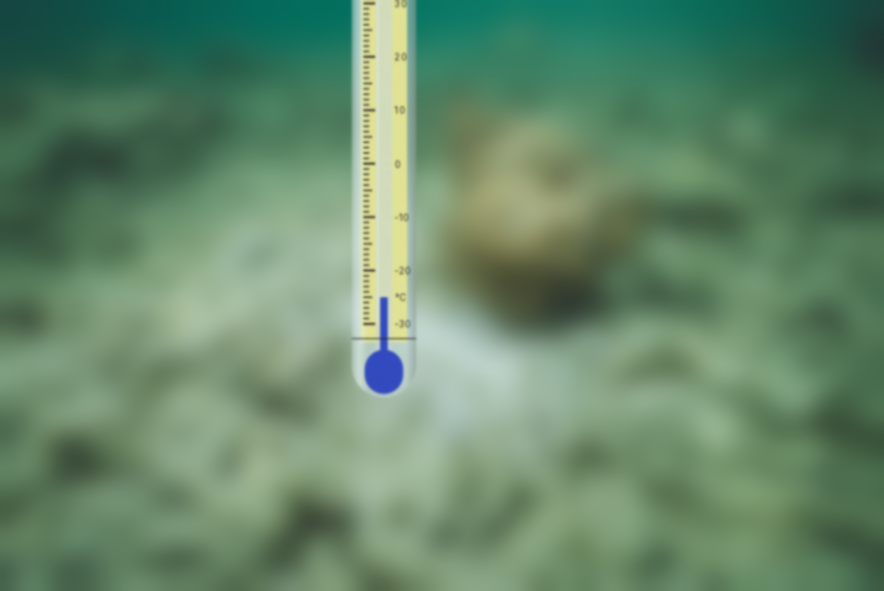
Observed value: -25,°C
